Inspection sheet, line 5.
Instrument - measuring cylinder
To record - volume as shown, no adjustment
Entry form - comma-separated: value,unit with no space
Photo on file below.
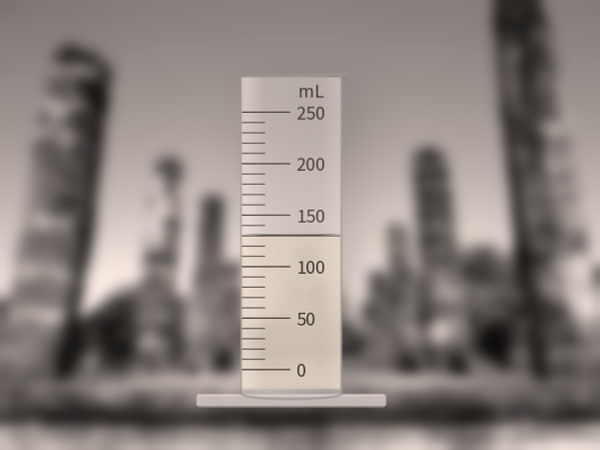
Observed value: 130,mL
